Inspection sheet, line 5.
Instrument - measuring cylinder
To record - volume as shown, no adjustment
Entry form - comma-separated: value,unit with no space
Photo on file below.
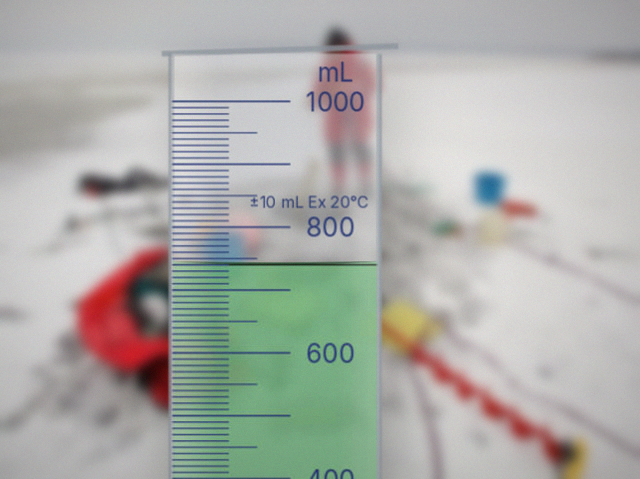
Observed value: 740,mL
